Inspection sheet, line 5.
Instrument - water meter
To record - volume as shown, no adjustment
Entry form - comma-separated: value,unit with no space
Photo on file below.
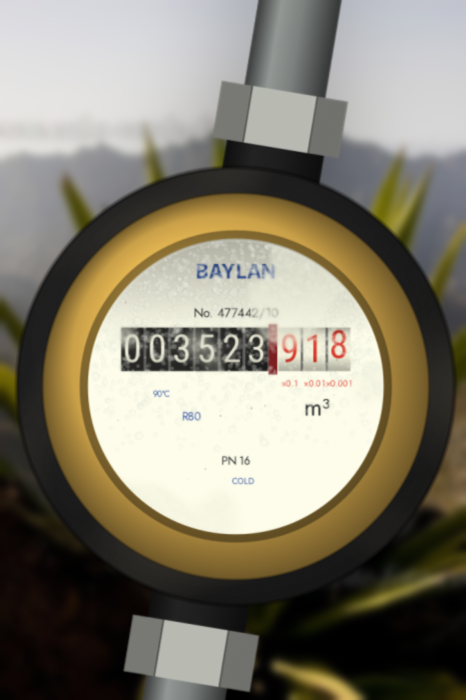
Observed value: 3523.918,m³
